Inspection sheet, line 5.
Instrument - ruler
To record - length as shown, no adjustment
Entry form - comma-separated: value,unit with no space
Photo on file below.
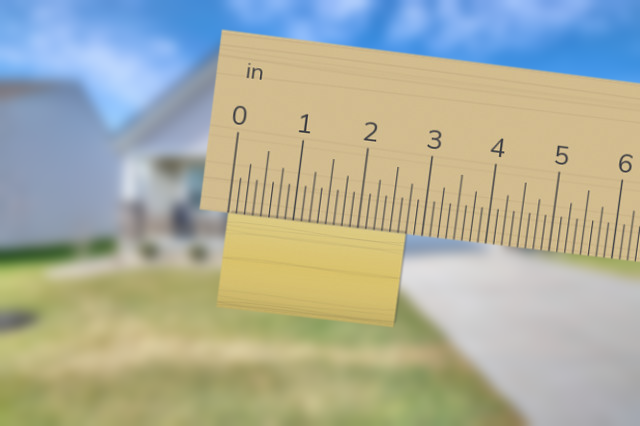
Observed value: 2.75,in
